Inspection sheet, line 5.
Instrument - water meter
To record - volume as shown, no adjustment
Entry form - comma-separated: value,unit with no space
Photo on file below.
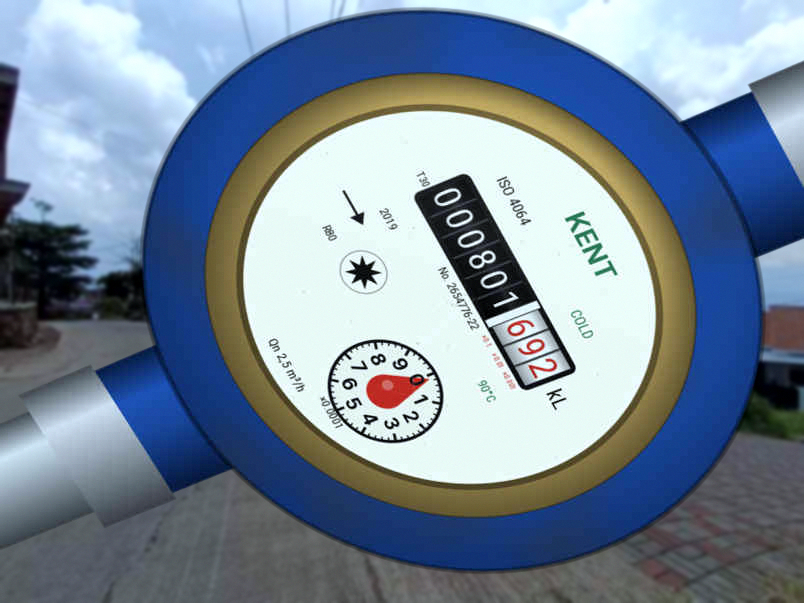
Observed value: 801.6920,kL
